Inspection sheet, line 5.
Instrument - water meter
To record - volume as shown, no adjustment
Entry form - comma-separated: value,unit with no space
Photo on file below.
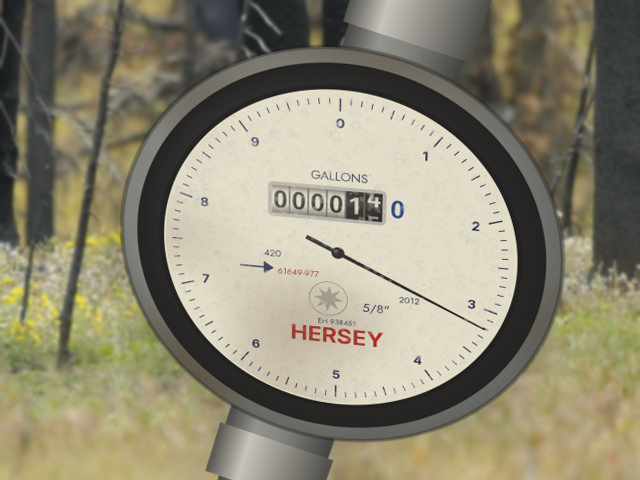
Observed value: 143.2,gal
